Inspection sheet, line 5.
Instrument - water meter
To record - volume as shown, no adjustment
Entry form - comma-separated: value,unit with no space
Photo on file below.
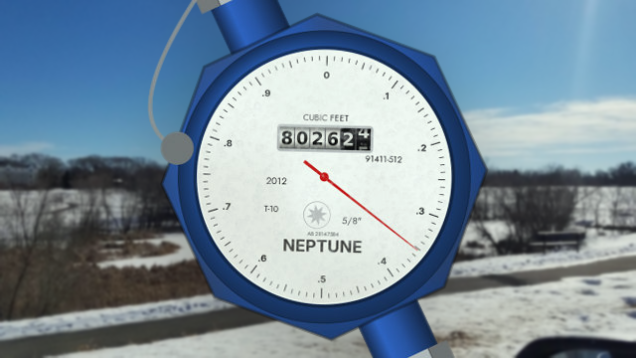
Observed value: 802624.35,ft³
